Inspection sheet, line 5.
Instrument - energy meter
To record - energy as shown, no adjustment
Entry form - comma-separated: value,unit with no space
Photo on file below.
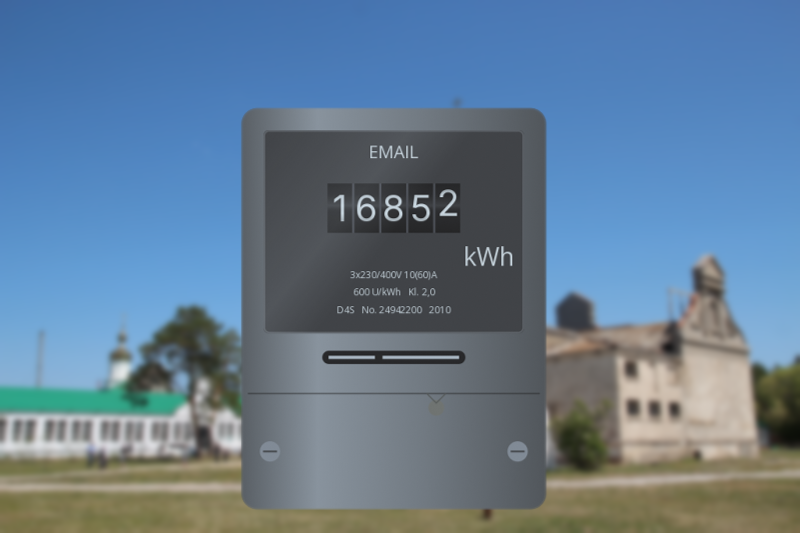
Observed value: 16852,kWh
